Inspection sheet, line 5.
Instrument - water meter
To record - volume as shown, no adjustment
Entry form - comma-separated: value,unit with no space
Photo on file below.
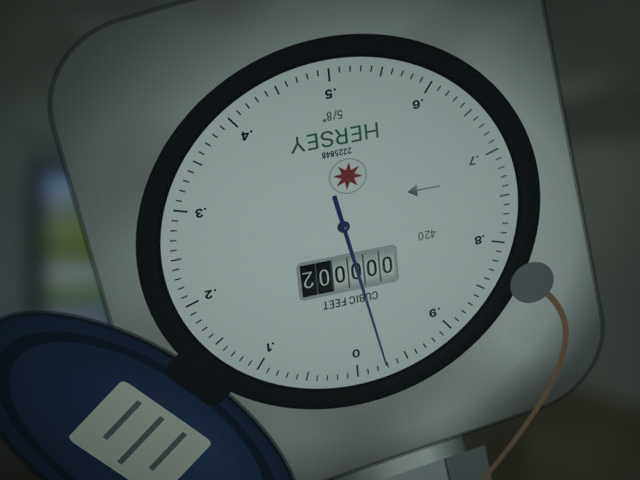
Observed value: 1.97,ft³
